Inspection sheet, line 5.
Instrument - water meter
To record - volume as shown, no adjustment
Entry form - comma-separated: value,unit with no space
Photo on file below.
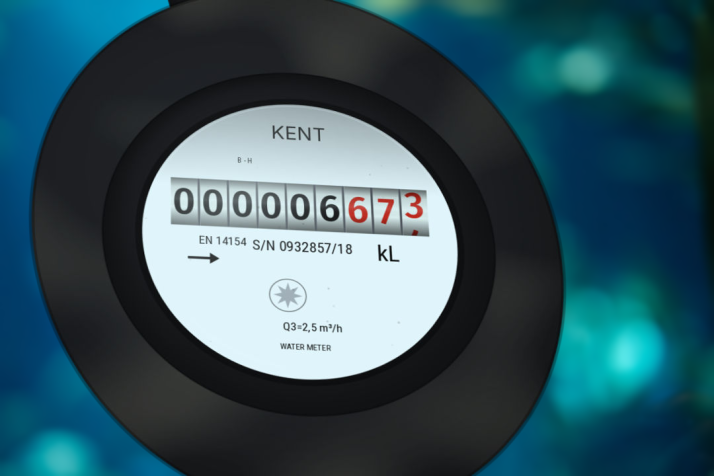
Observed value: 6.673,kL
